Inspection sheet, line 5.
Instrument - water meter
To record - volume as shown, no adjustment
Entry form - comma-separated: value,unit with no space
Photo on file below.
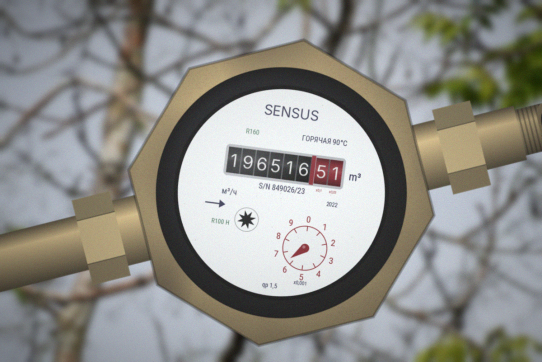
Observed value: 196516.516,m³
